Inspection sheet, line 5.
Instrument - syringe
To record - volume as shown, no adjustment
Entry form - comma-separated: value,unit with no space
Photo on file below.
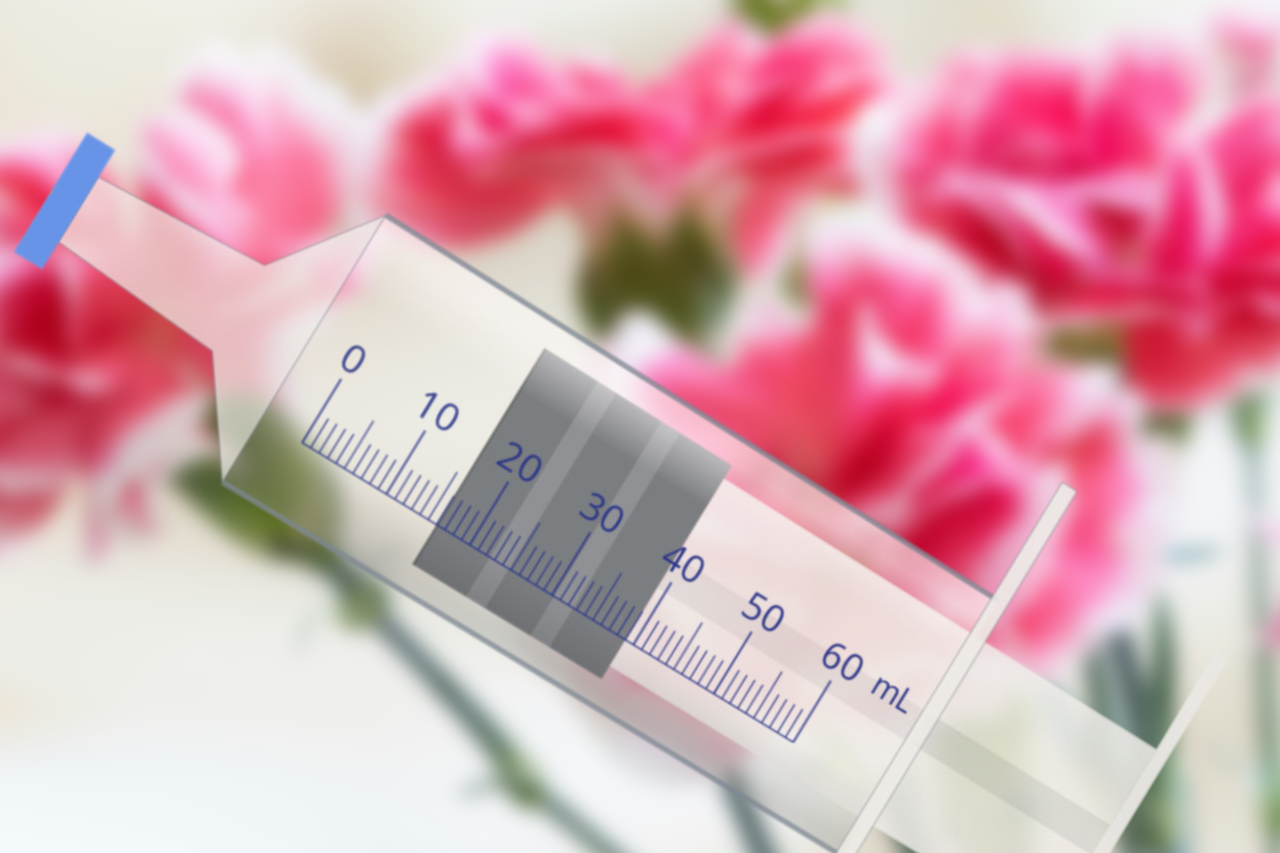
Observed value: 16,mL
